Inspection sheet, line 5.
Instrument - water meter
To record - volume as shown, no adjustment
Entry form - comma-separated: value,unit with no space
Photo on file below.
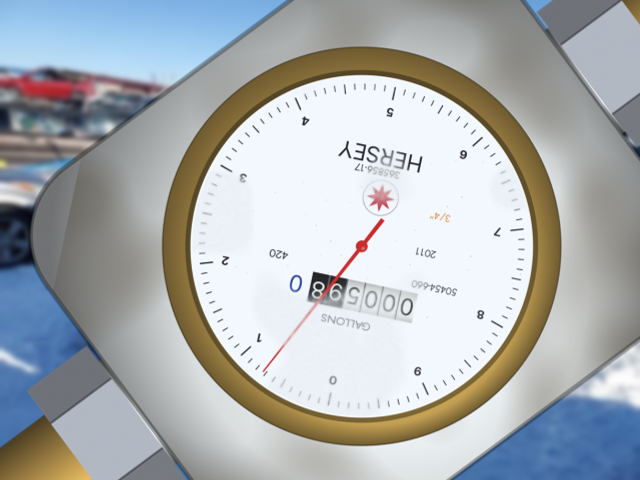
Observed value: 5980.7,gal
